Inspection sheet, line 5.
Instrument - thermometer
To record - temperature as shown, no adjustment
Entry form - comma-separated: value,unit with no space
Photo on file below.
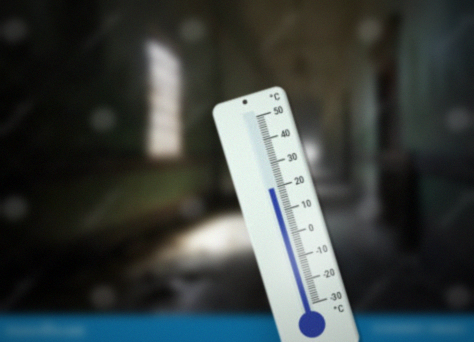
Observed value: 20,°C
